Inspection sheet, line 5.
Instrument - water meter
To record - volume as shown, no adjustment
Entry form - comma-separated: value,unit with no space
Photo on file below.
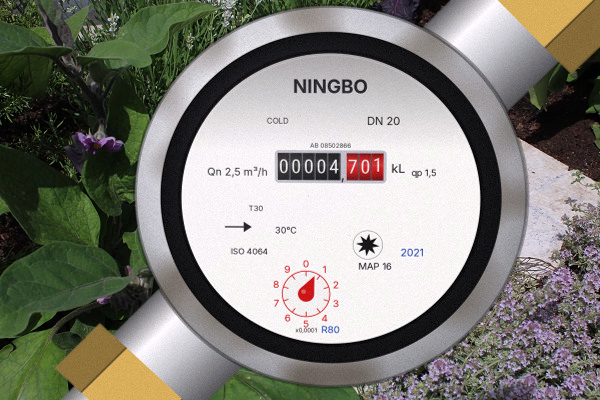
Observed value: 4.7010,kL
